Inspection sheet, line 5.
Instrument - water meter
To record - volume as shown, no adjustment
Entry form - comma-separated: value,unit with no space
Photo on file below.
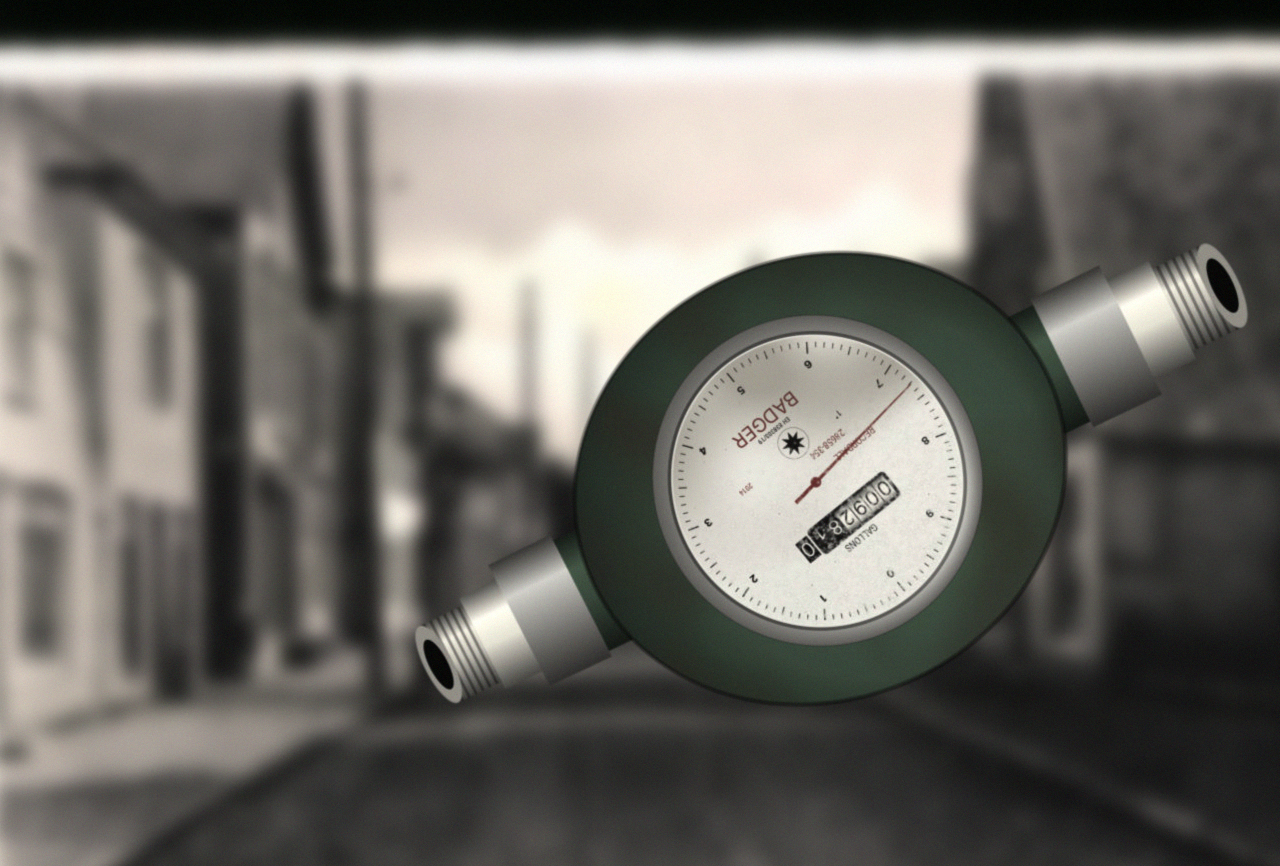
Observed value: 92807.3,gal
